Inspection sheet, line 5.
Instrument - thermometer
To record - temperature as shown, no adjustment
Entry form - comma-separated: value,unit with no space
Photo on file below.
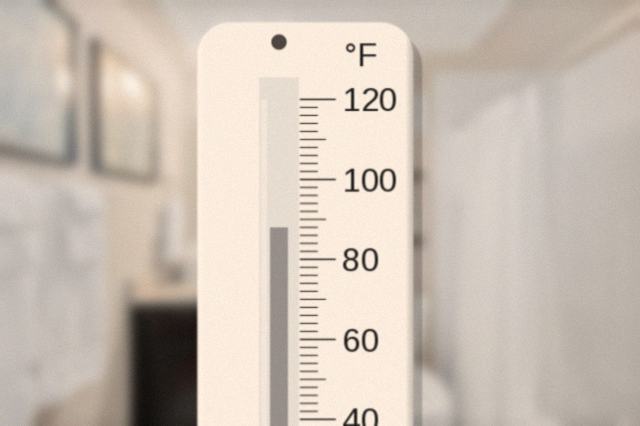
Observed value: 88,°F
